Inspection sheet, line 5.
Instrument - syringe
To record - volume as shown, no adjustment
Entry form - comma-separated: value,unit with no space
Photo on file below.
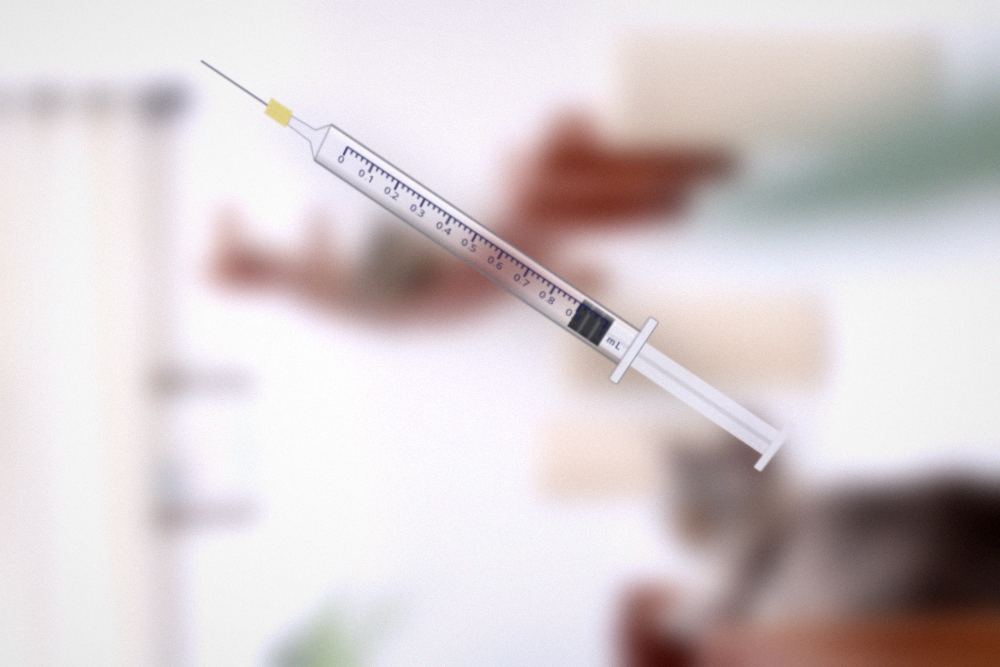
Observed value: 0.9,mL
